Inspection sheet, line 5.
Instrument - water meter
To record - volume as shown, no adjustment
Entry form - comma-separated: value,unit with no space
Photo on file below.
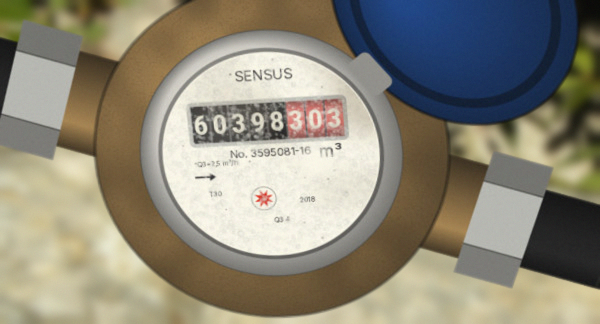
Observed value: 60398.303,m³
